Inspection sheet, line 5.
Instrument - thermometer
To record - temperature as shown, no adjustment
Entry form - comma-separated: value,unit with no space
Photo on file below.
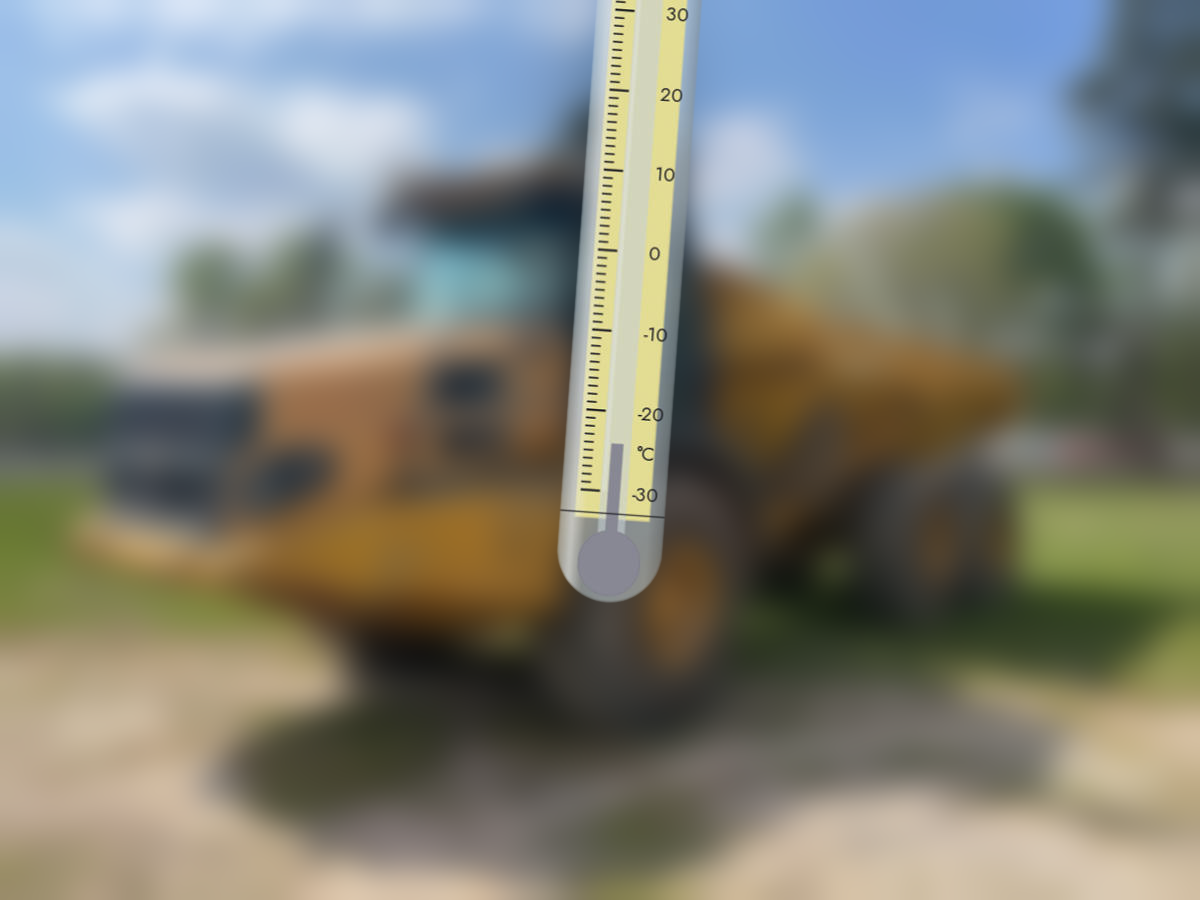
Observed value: -24,°C
